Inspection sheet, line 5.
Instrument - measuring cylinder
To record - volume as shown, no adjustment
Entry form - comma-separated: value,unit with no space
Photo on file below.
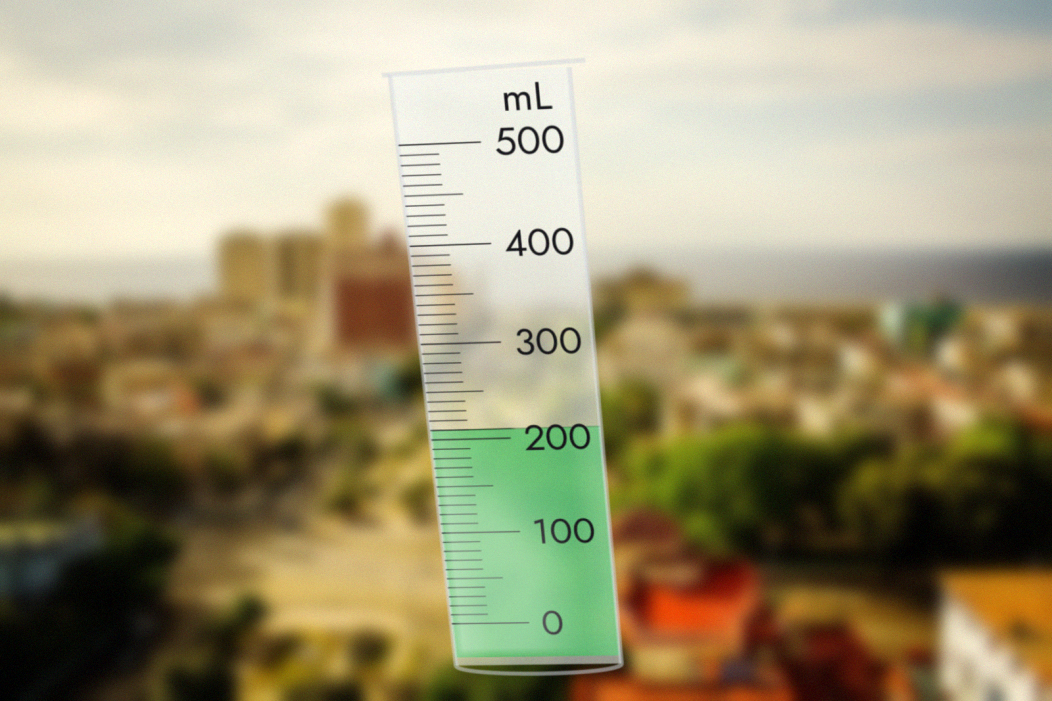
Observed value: 210,mL
